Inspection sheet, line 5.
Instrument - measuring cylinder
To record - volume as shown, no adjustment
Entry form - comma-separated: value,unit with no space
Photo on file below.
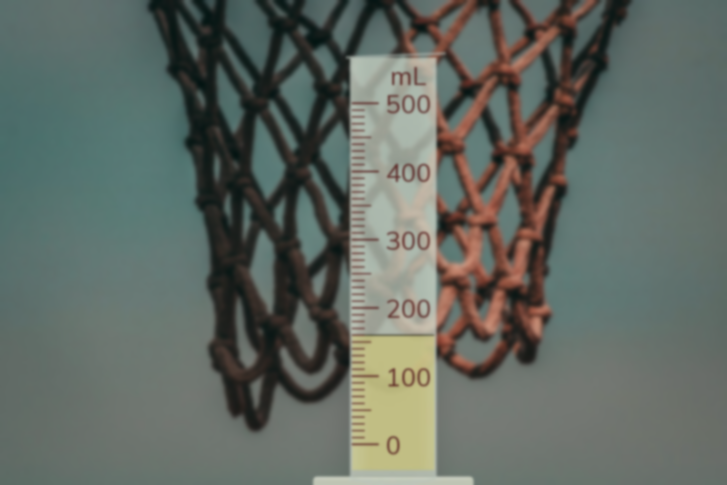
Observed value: 160,mL
